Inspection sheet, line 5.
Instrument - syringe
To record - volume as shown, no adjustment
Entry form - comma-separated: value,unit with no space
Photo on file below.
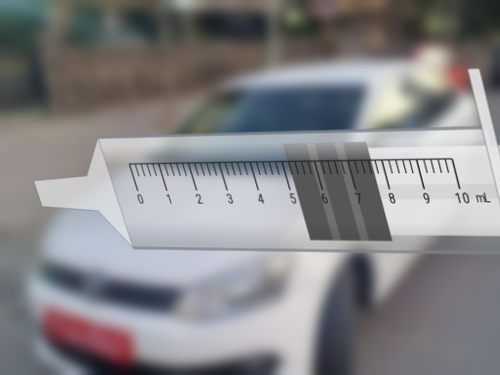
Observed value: 5.2,mL
